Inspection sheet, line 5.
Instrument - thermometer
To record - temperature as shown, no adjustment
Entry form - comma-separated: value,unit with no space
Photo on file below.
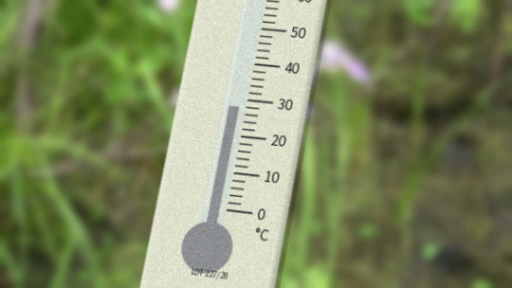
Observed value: 28,°C
